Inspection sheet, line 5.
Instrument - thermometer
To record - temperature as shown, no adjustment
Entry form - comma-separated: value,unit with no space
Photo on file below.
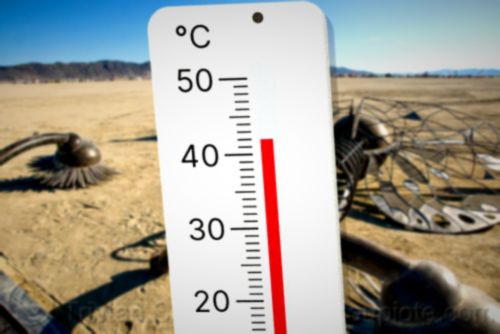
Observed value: 42,°C
